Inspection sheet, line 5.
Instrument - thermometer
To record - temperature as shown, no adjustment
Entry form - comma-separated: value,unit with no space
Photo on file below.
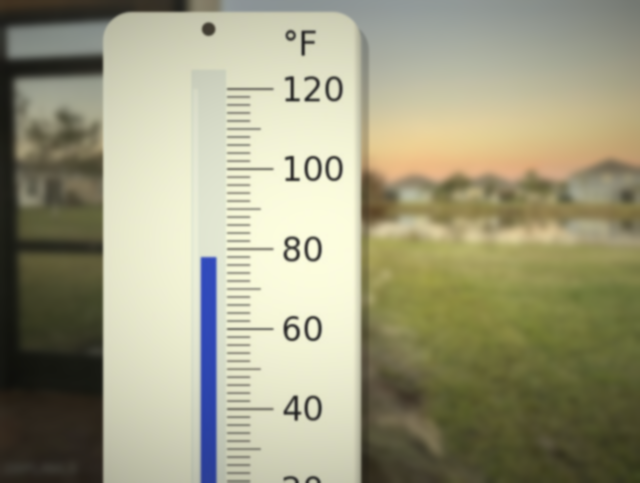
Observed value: 78,°F
